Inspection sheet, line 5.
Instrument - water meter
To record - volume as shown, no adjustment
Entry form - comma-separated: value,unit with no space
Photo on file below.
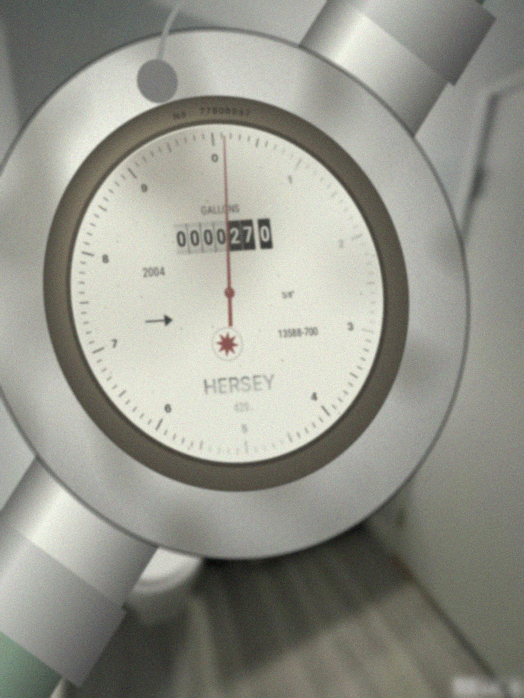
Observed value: 270.1,gal
